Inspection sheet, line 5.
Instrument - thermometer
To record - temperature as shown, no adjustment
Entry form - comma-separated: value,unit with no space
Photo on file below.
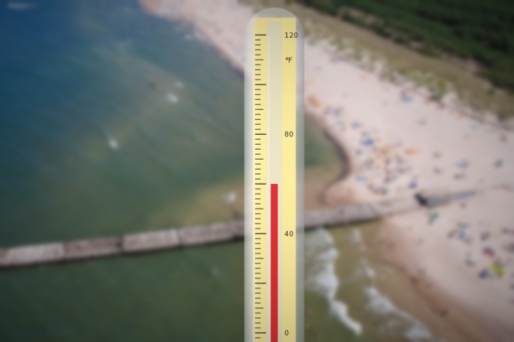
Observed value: 60,°F
